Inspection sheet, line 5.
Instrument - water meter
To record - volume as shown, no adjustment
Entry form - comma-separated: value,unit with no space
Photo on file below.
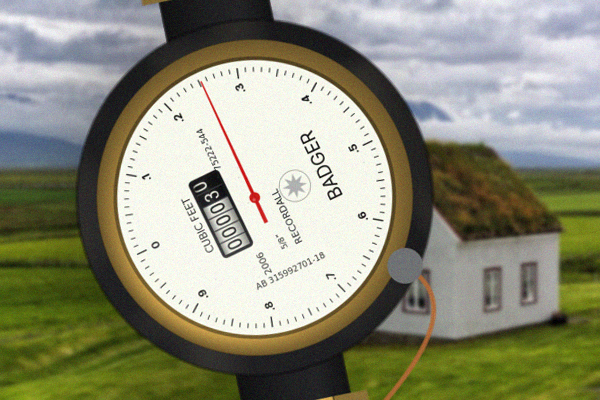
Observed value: 30.25,ft³
